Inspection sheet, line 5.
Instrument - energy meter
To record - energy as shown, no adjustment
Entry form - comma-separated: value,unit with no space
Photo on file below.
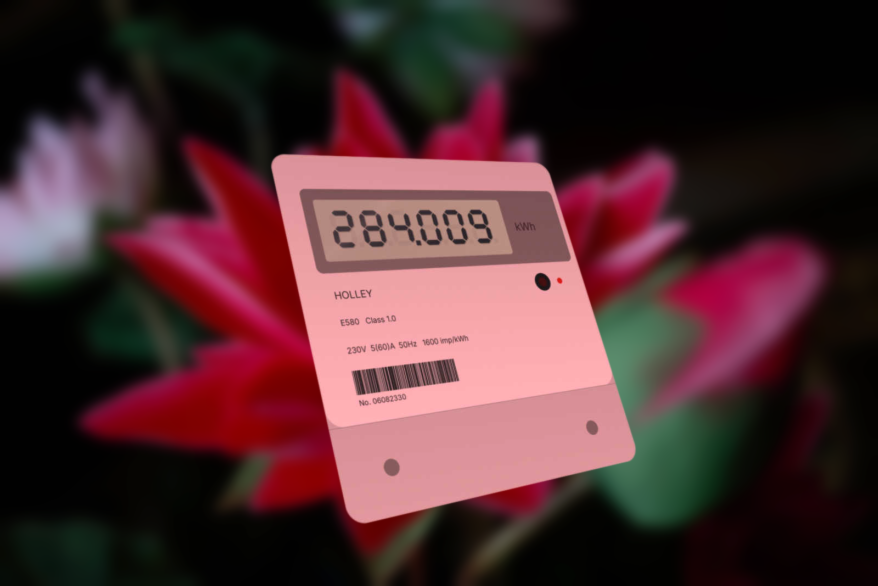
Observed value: 284.009,kWh
